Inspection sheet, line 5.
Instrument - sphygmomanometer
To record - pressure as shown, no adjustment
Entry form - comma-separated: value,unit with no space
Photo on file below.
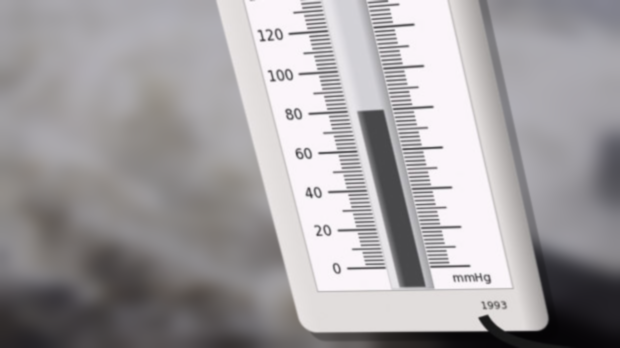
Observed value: 80,mmHg
